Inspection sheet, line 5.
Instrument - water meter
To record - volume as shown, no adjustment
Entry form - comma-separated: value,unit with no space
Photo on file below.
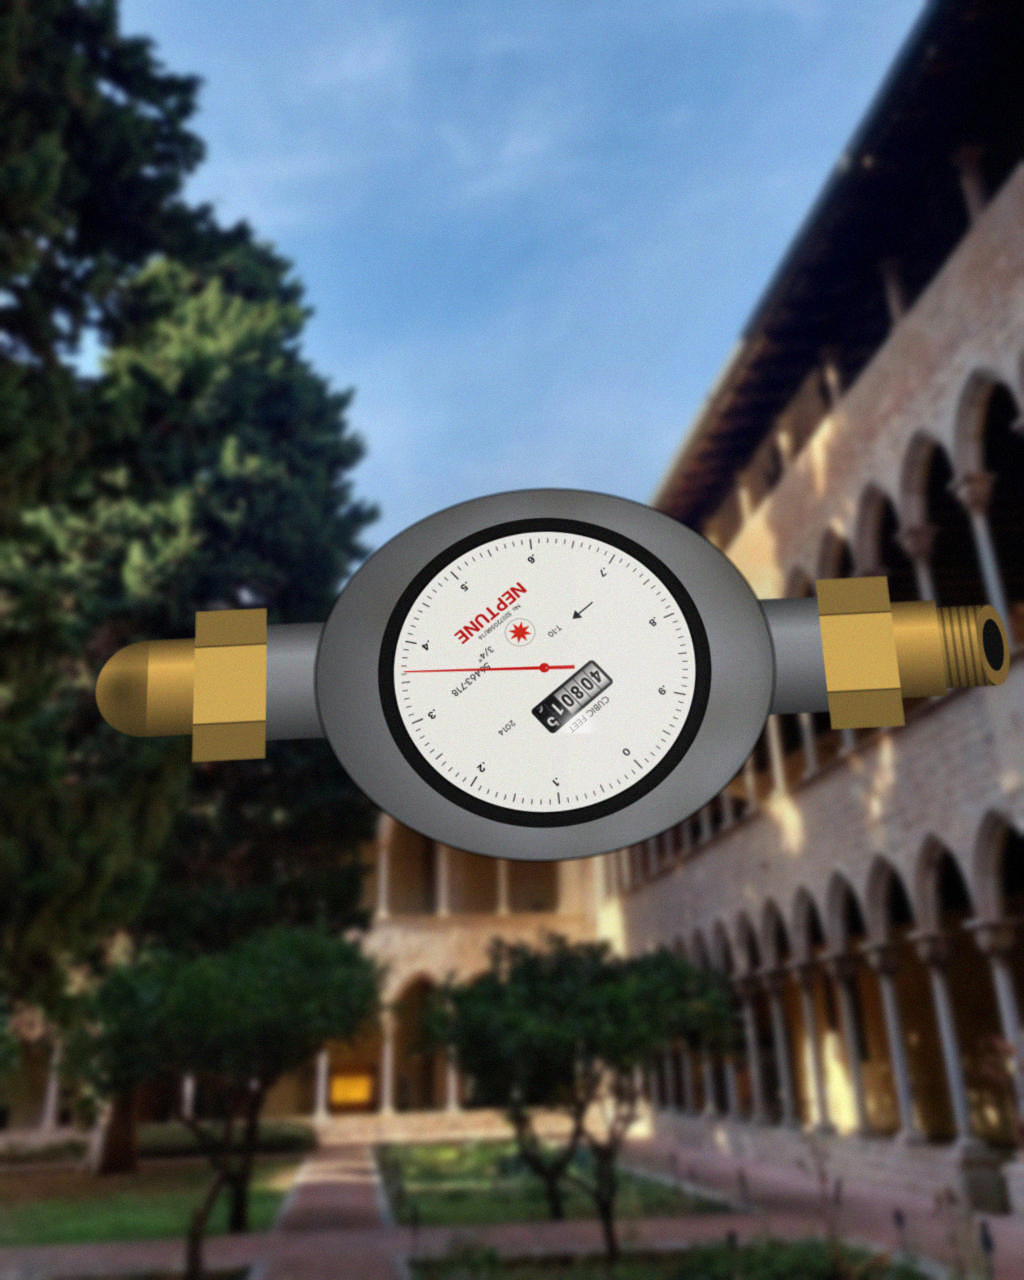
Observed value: 408015.36,ft³
